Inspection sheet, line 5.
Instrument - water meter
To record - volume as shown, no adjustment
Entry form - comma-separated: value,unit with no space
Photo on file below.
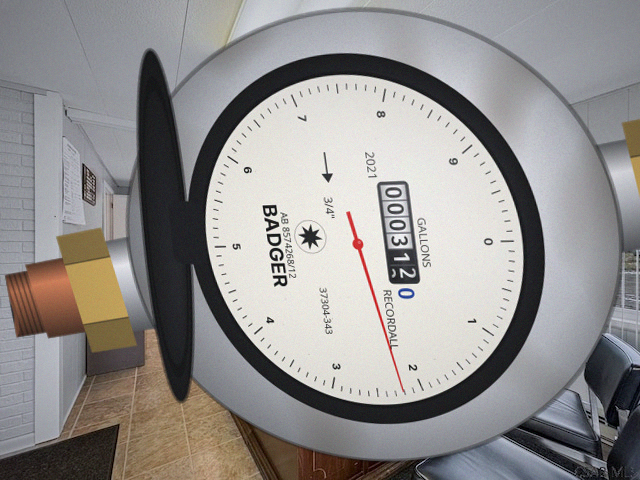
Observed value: 3122.2,gal
